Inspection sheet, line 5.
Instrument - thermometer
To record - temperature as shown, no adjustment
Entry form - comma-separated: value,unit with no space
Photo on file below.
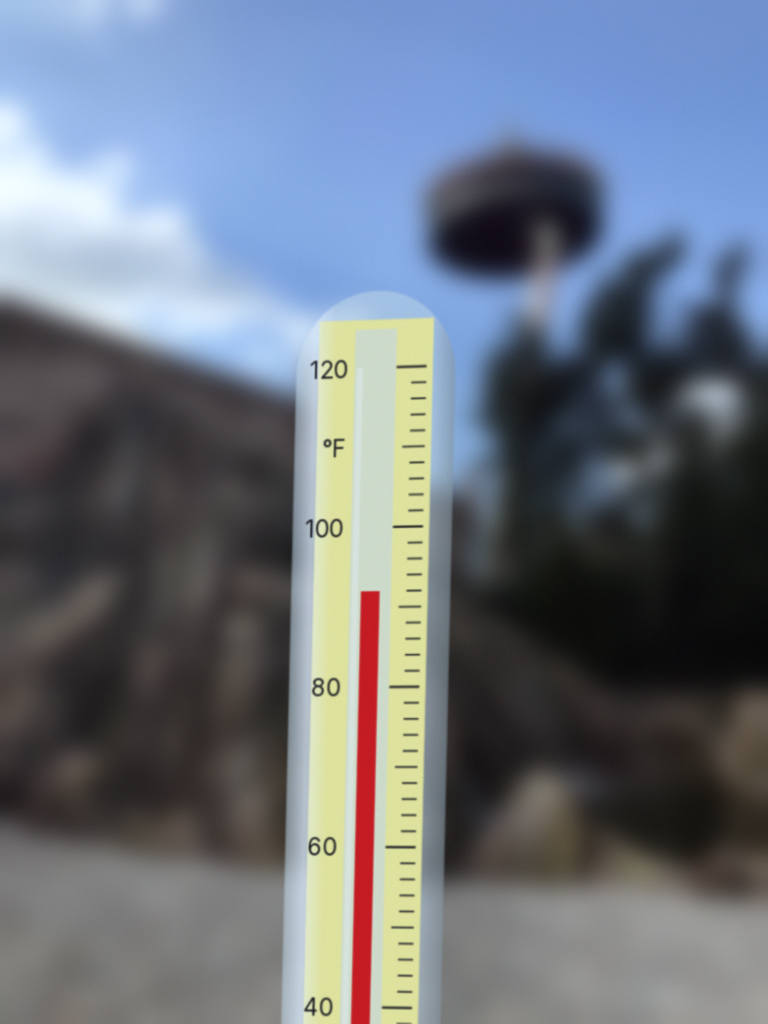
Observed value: 92,°F
